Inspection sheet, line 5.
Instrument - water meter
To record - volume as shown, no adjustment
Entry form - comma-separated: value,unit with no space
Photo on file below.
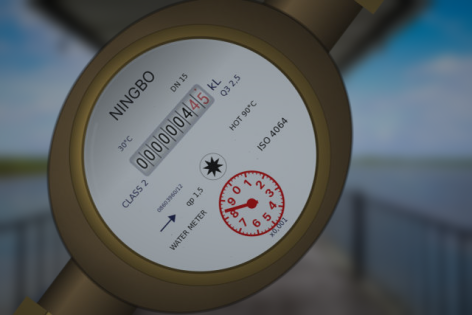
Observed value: 4.448,kL
